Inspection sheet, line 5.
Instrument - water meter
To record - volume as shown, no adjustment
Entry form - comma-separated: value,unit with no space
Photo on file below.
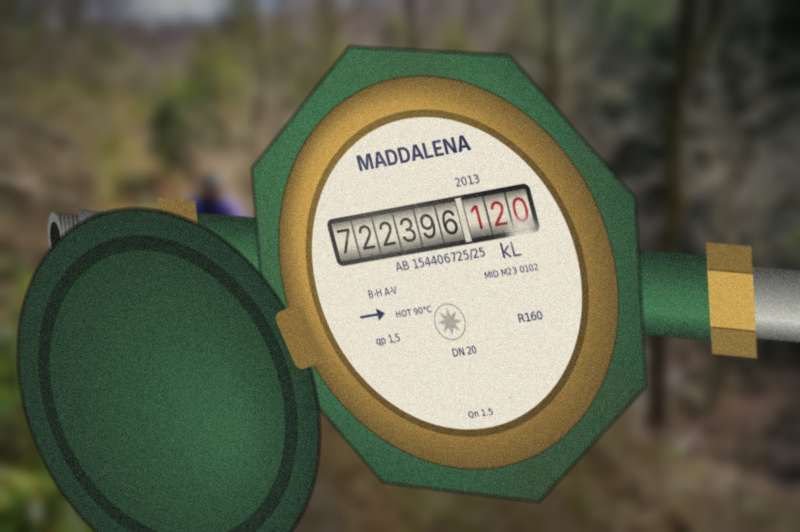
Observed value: 722396.120,kL
